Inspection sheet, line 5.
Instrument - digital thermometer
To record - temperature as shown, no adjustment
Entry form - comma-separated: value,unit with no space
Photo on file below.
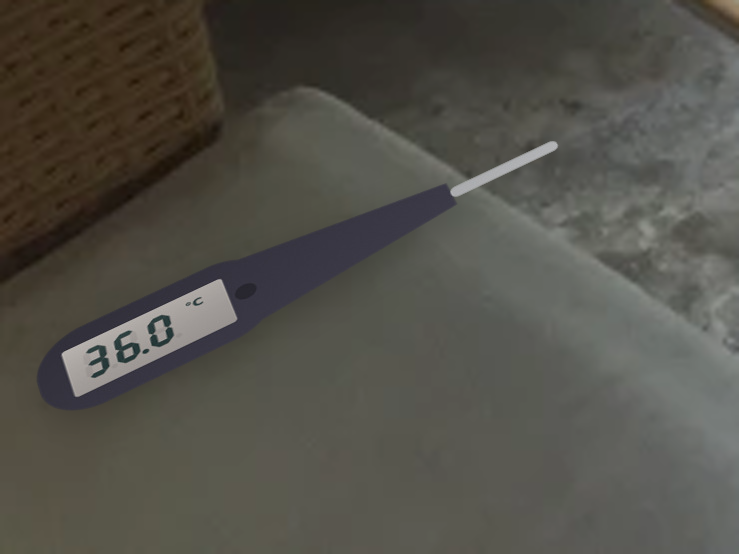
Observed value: 36.0,°C
